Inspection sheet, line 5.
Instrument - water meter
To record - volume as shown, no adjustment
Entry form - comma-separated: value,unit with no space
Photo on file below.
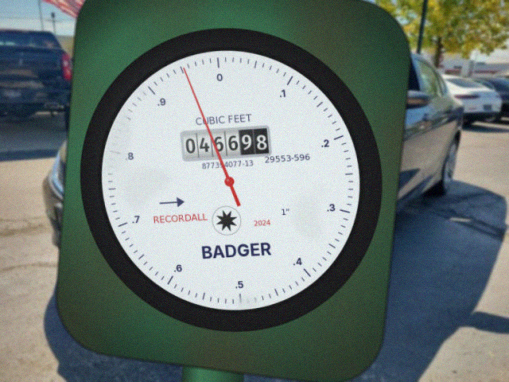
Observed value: 46697.95,ft³
